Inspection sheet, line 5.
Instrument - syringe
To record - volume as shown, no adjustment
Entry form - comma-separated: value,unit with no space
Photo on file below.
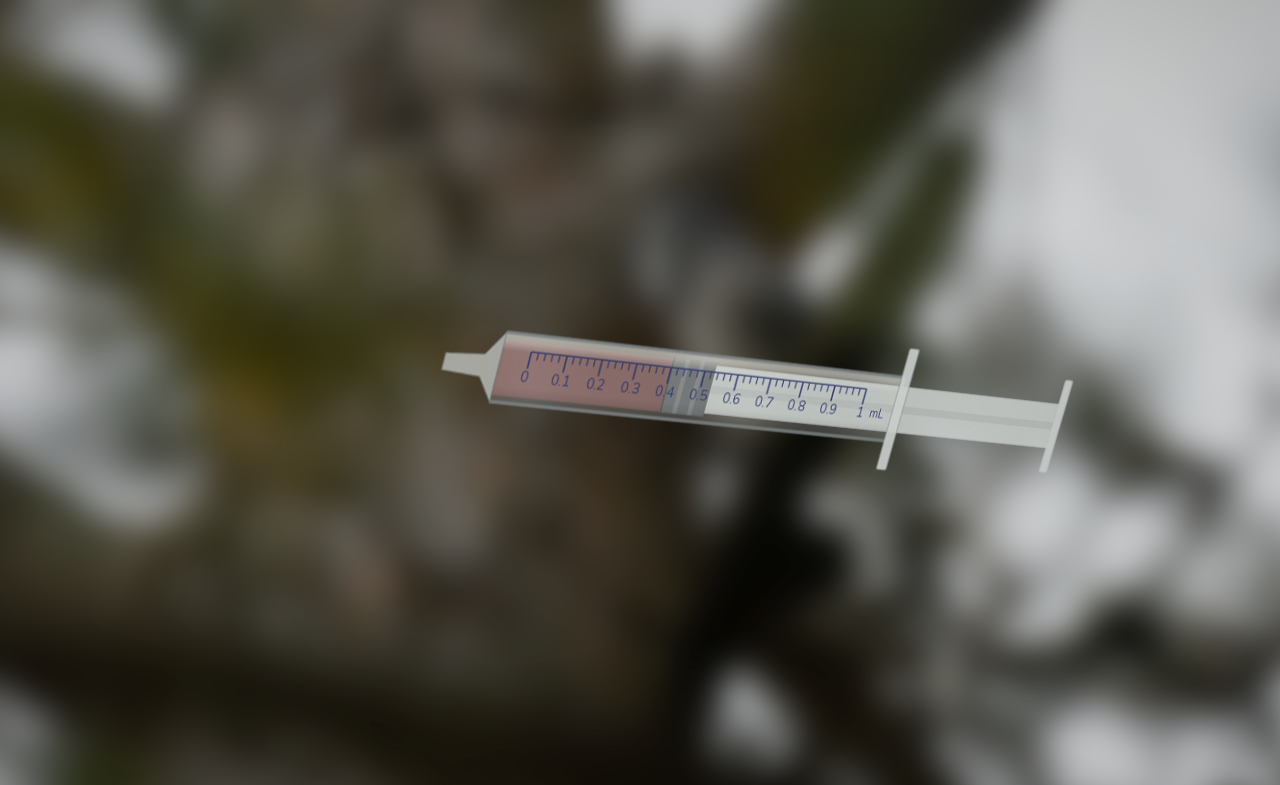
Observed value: 0.4,mL
